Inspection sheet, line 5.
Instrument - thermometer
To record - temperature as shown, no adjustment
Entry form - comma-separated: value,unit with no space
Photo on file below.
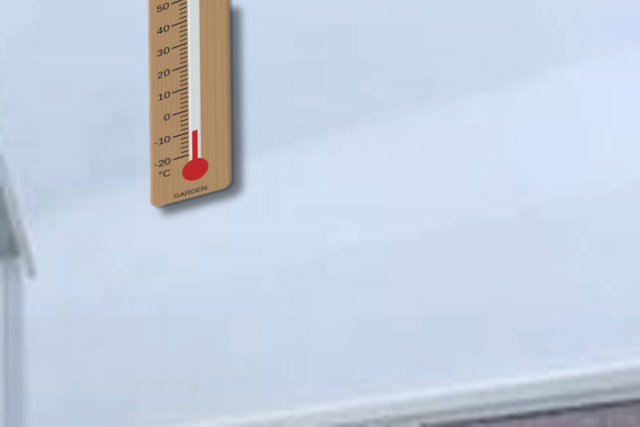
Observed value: -10,°C
